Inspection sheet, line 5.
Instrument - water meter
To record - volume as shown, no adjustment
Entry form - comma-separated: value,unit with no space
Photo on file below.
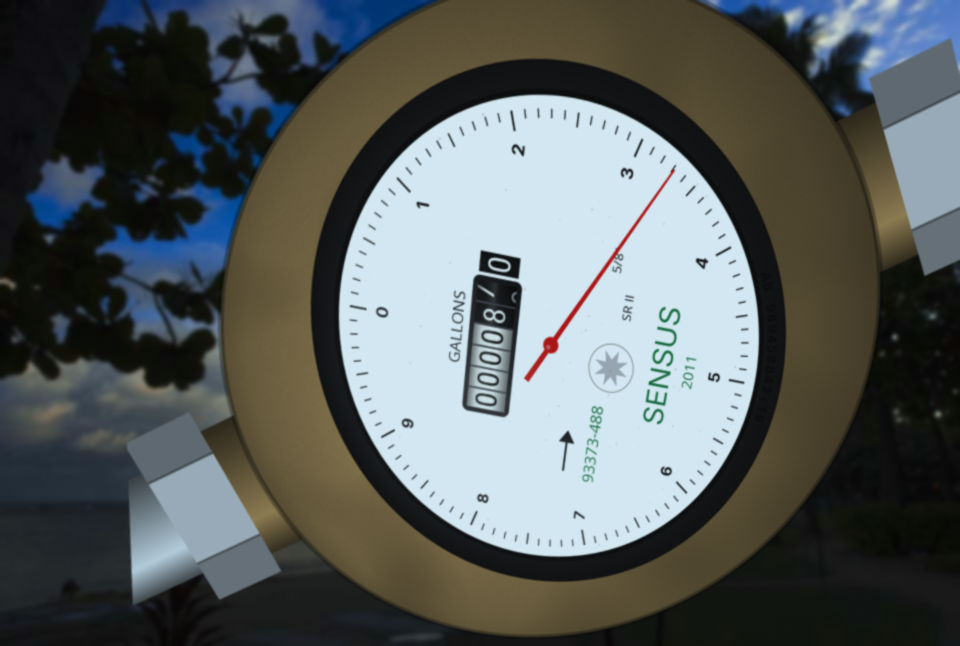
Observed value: 873.3,gal
